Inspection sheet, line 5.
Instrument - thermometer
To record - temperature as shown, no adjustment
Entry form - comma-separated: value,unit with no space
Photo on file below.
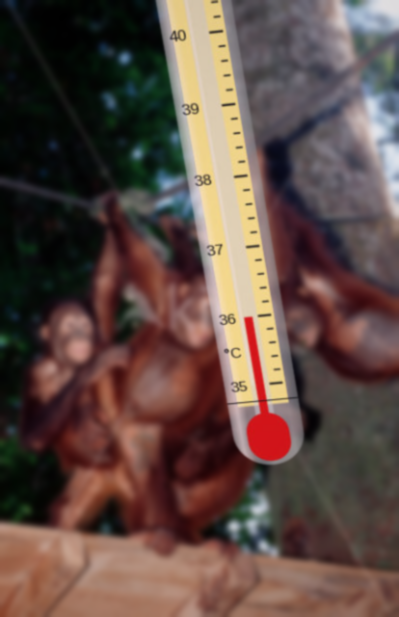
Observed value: 36,°C
